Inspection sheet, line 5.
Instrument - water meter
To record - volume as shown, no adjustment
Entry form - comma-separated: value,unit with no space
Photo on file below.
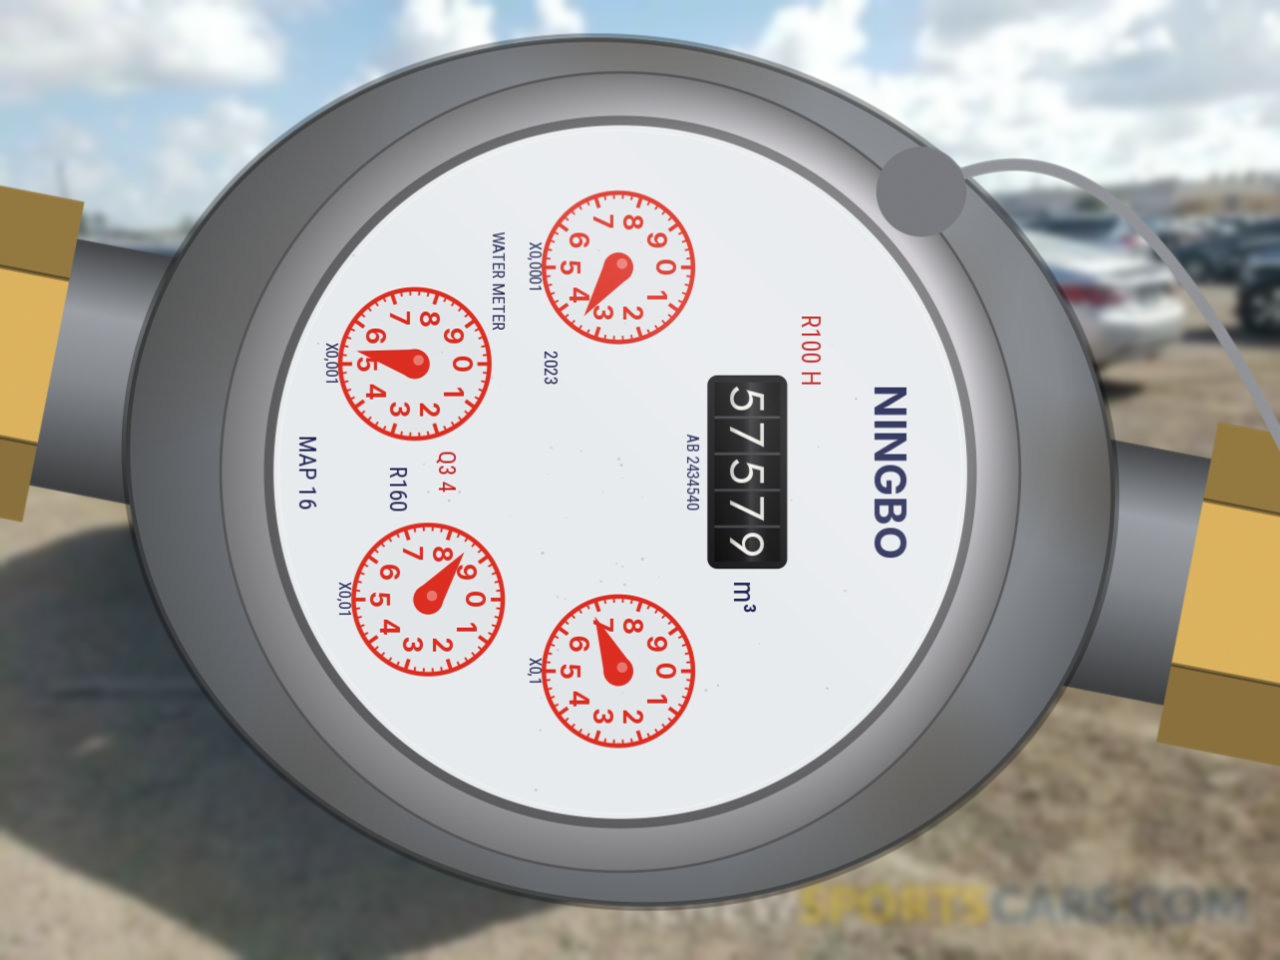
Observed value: 57579.6853,m³
